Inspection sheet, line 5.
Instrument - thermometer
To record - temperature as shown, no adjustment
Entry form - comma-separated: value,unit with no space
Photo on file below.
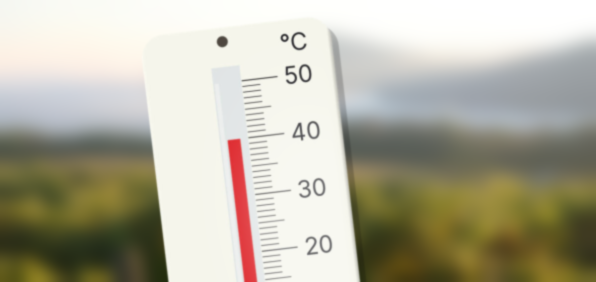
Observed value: 40,°C
